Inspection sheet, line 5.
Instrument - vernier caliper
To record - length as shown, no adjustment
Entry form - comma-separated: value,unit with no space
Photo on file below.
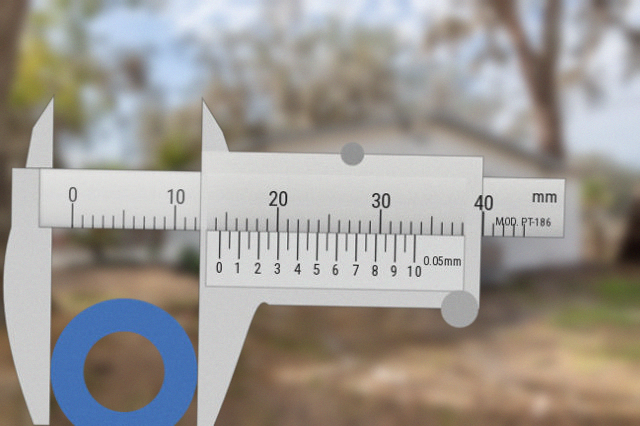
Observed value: 14.4,mm
